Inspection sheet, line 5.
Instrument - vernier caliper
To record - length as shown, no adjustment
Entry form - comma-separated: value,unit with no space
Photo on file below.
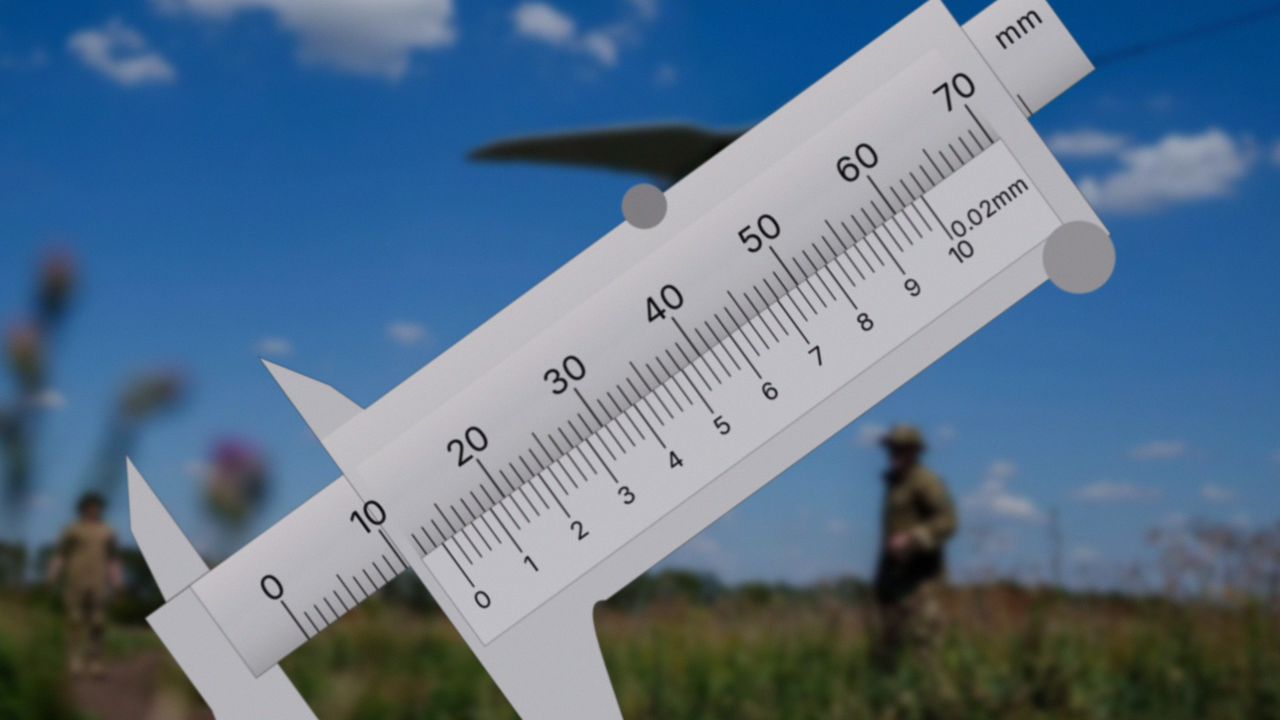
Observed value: 13.6,mm
